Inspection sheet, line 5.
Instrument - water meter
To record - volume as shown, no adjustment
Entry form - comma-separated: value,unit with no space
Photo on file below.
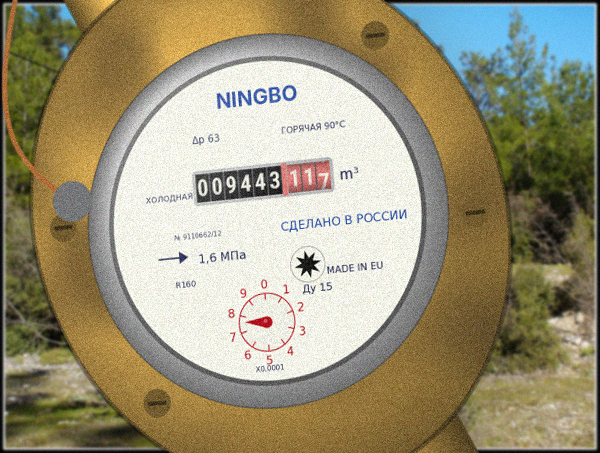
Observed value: 9443.1167,m³
